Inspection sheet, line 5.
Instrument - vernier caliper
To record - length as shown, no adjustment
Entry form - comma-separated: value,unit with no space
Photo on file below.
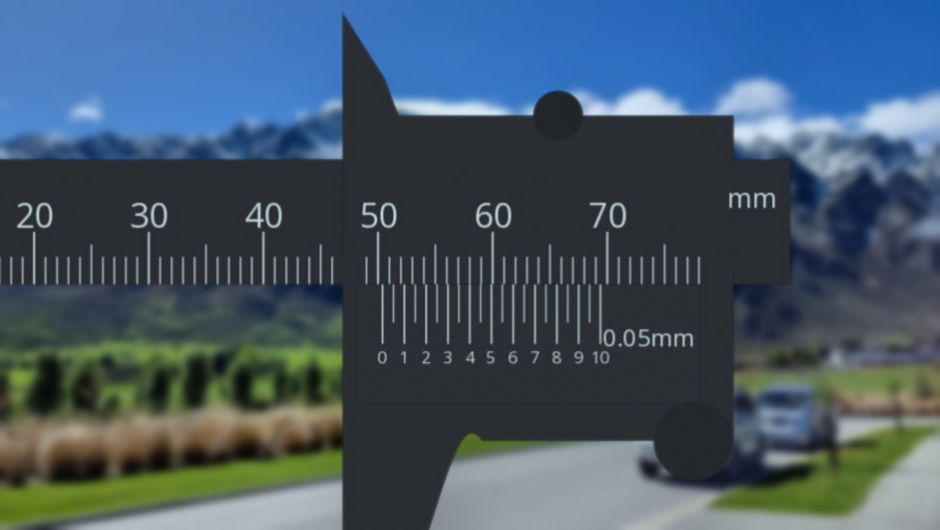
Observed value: 50.4,mm
